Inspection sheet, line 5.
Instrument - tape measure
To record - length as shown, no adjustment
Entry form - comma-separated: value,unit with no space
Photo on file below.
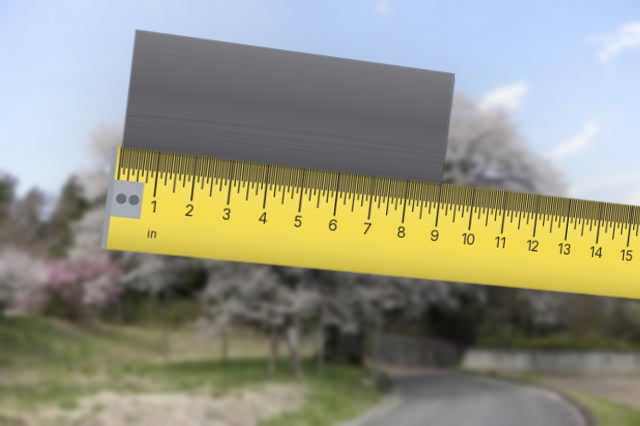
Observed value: 9,in
